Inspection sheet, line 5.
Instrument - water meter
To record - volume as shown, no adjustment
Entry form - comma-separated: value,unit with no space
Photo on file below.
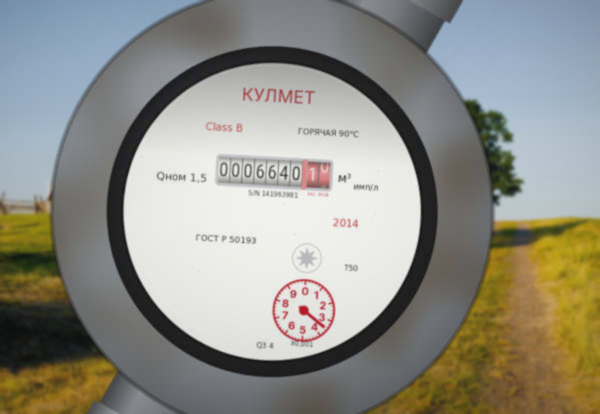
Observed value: 6640.103,m³
